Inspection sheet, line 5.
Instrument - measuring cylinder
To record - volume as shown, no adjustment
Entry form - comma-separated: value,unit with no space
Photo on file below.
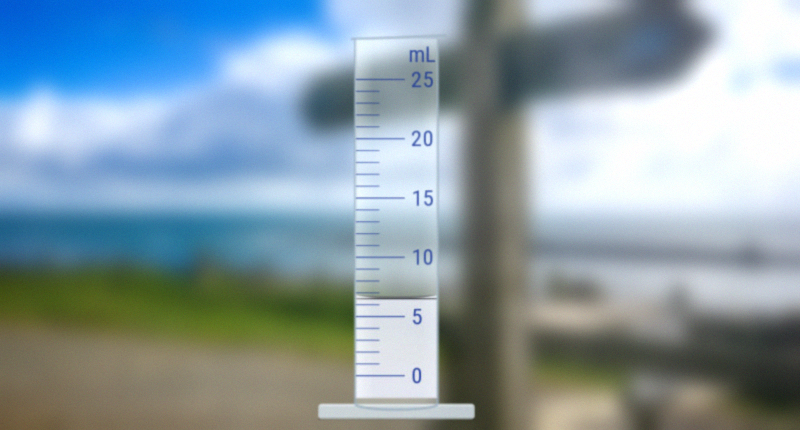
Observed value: 6.5,mL
